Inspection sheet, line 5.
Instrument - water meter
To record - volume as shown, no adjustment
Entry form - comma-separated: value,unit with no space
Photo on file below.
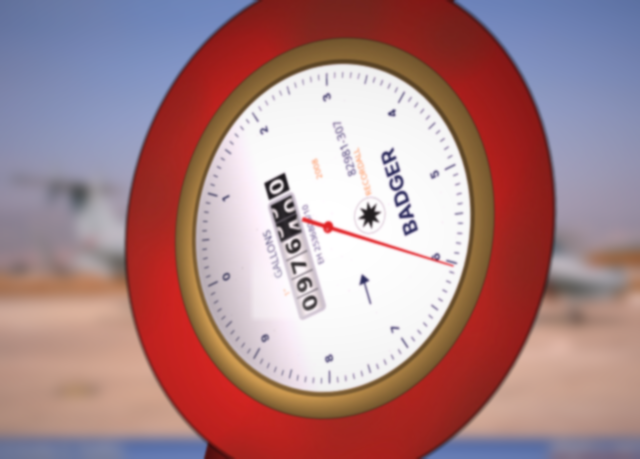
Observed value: 976396.0,gal
